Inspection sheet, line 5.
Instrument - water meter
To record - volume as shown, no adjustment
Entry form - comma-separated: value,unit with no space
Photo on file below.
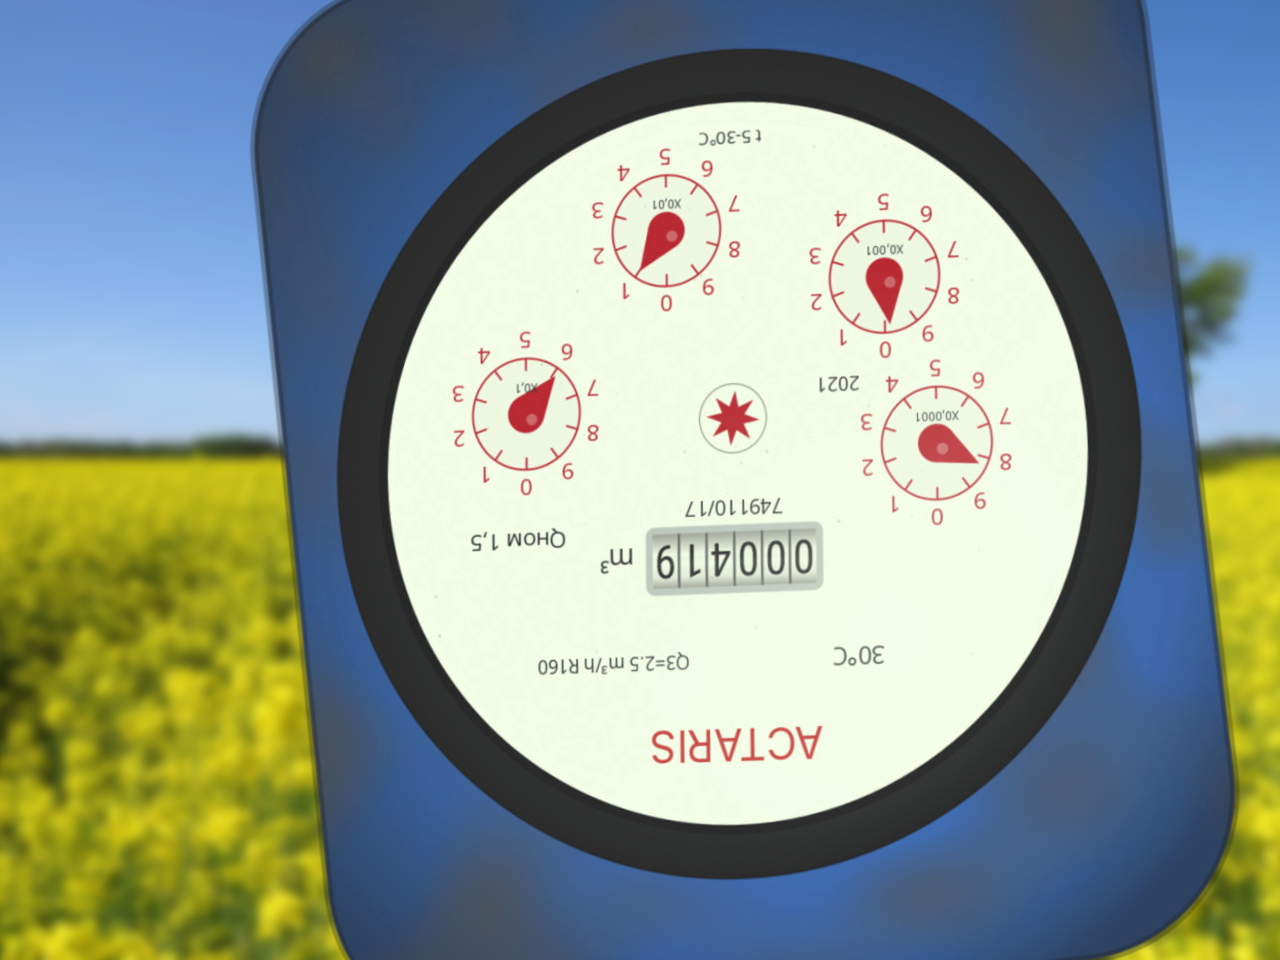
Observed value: 419.6098,m³
